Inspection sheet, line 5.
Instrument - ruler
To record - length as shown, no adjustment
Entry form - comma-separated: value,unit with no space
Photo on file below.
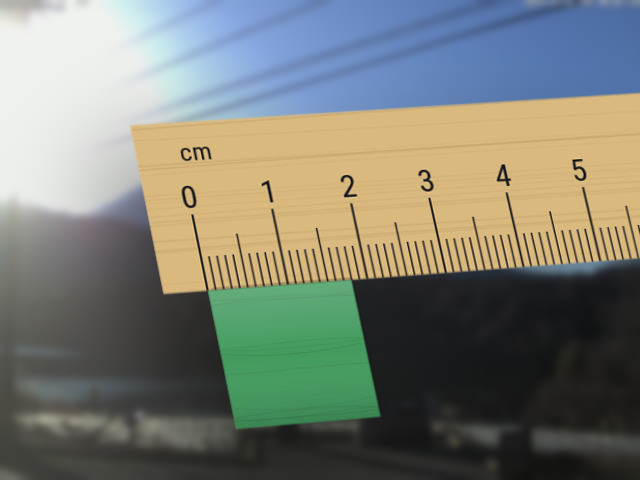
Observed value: 1.8,cm
